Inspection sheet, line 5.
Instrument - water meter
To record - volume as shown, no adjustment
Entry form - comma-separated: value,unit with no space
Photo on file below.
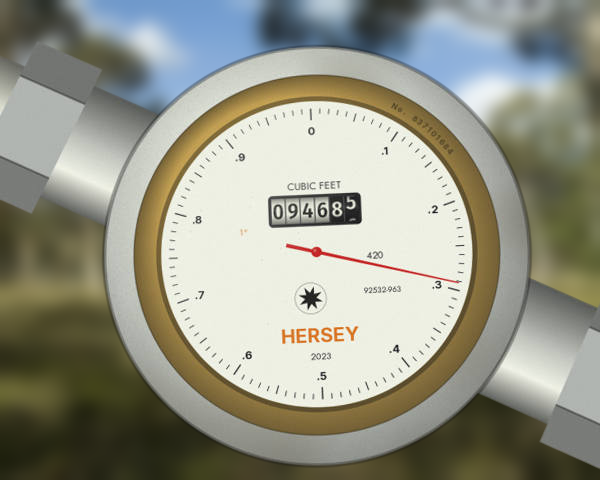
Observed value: 94685.29,ft³
